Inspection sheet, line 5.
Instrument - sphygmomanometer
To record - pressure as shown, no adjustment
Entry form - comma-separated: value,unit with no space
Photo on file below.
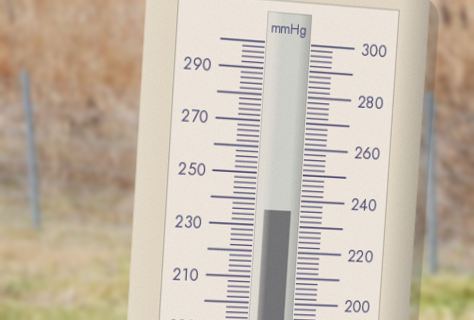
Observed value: 236,mmHg
